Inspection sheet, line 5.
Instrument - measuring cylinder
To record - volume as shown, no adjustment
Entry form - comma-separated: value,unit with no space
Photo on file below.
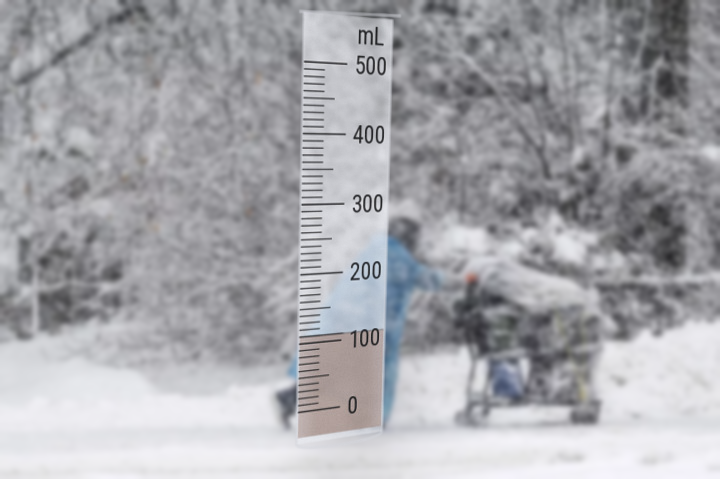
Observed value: 110,mL
